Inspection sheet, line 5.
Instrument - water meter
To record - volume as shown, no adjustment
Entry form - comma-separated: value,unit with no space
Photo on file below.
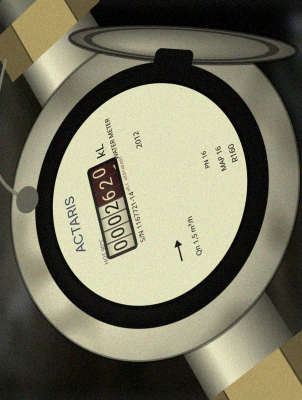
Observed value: 2.620,kL
